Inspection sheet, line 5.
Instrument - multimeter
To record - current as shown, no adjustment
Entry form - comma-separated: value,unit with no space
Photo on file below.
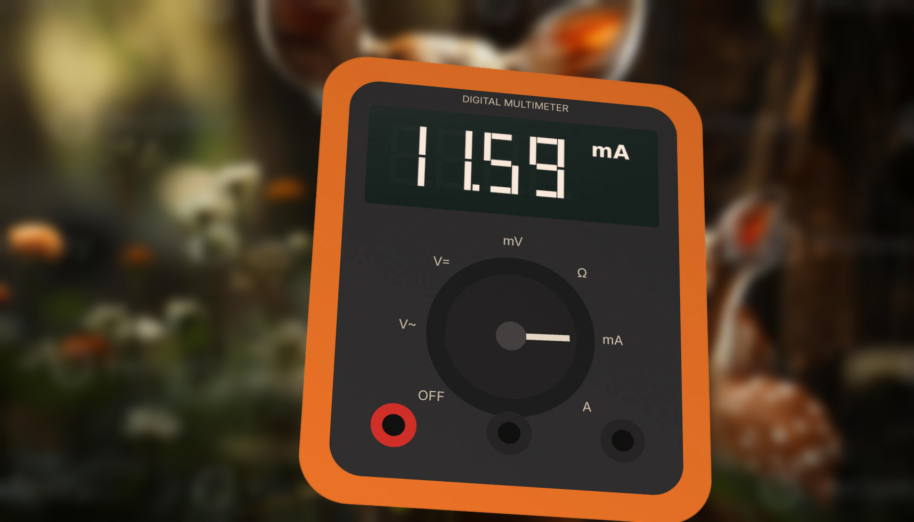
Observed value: 11.59,mA
